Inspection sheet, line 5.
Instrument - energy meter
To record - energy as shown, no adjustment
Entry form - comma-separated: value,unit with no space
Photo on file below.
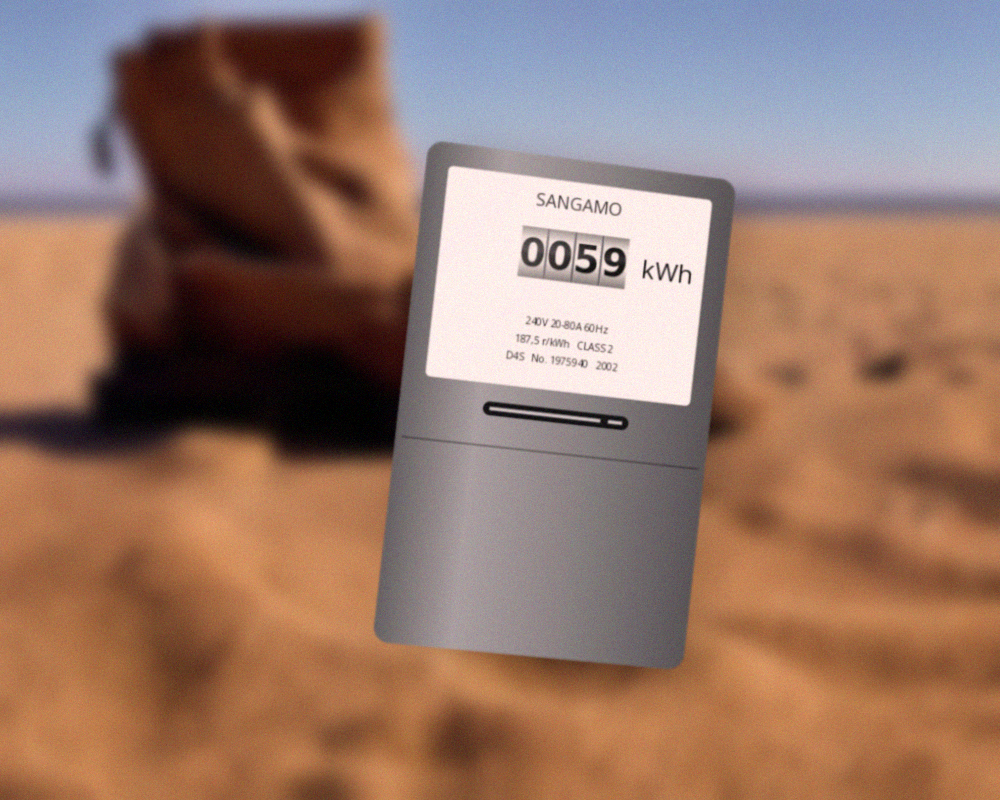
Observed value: 59,kWh
